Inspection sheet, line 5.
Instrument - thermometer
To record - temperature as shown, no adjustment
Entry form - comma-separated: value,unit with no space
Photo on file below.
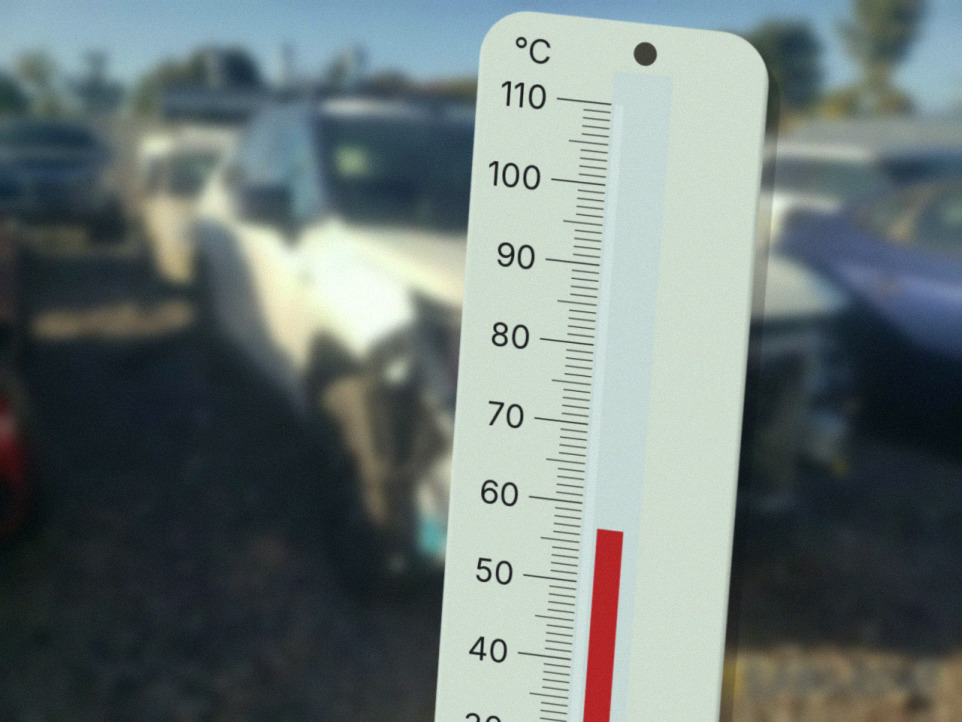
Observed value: 57,°C
